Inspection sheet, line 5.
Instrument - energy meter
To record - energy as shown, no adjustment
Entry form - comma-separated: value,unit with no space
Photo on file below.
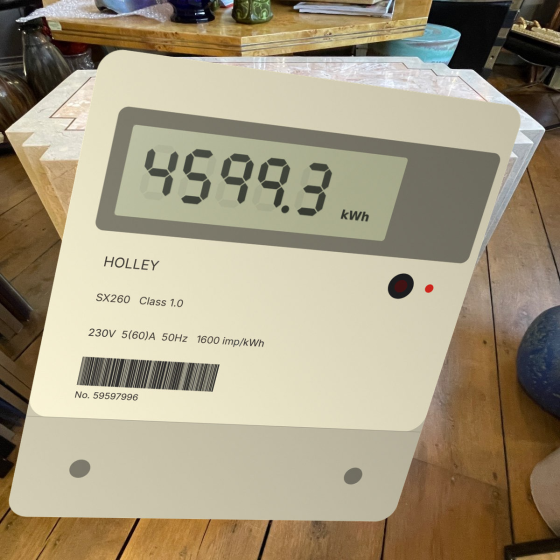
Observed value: 4599.3,kWh
